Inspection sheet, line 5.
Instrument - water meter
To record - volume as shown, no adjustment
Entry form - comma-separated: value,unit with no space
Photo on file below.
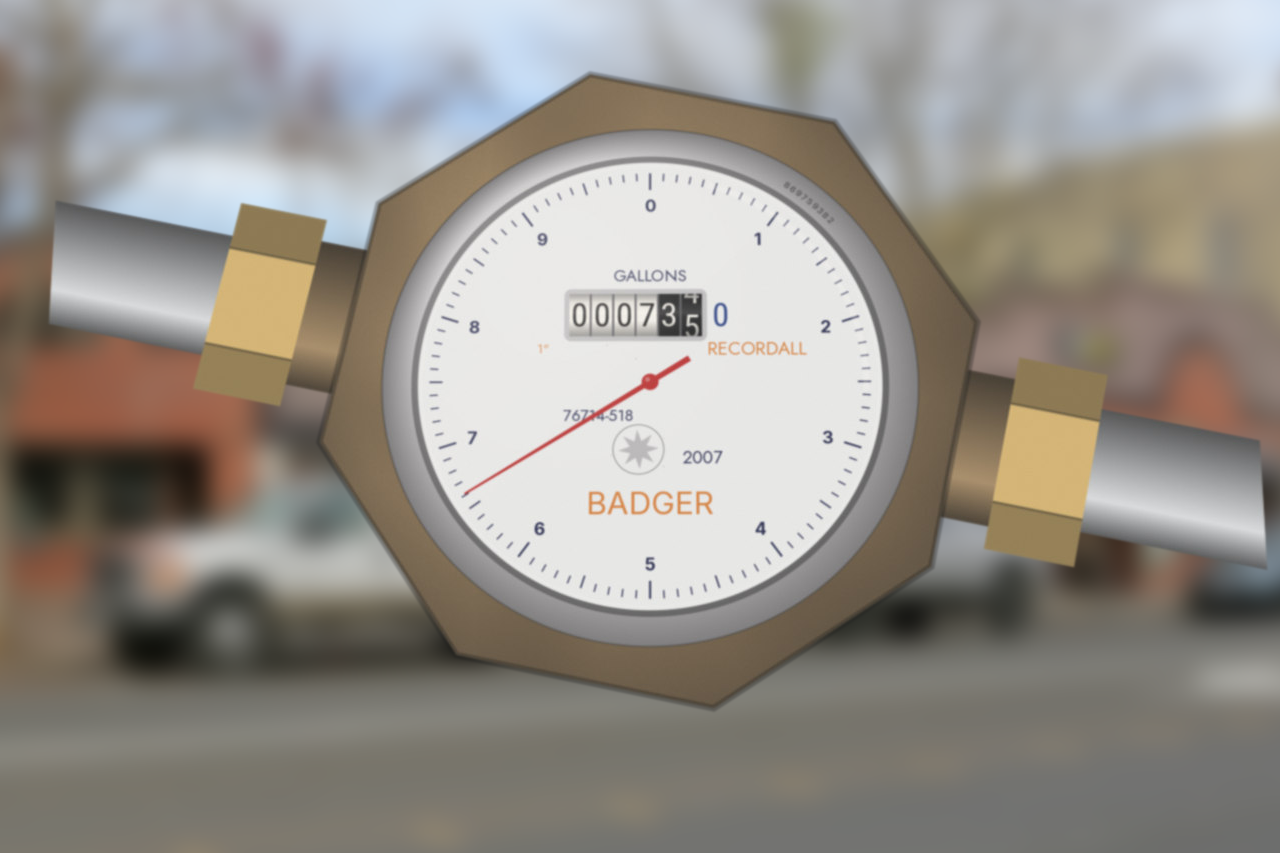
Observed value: 7346.6,gal
